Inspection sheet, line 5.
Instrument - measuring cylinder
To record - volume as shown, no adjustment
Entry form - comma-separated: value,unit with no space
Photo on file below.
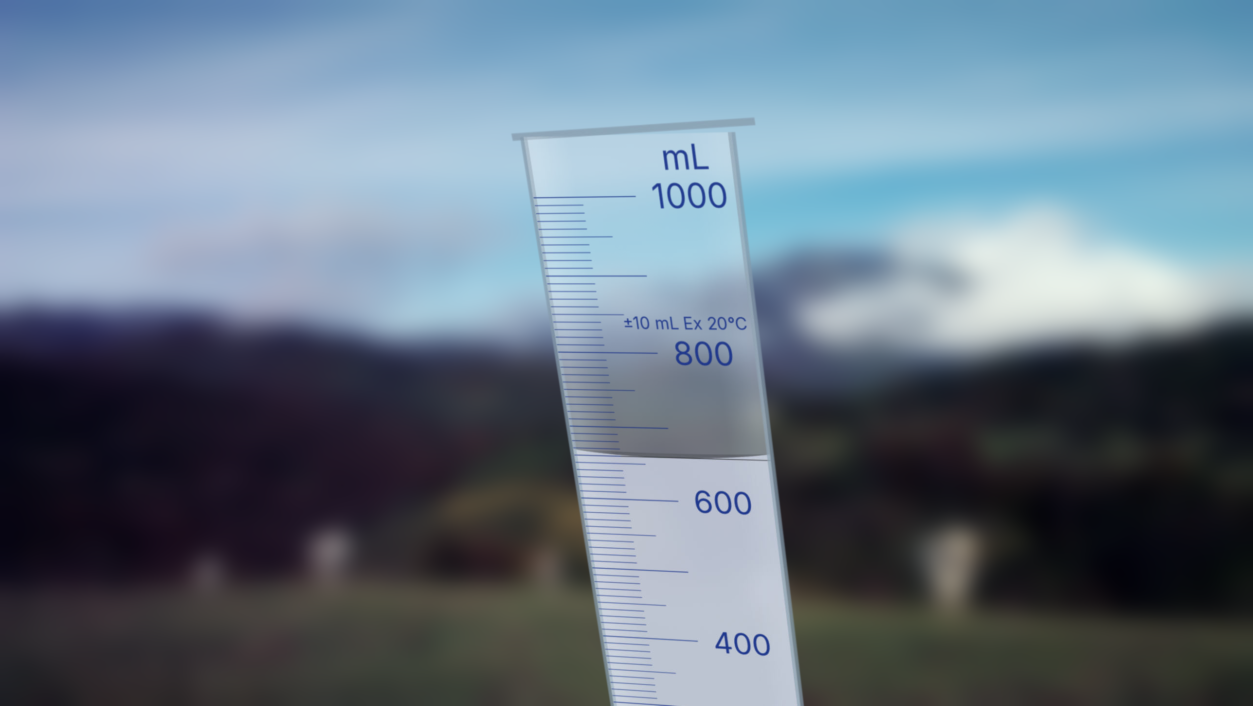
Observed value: 660,mL
